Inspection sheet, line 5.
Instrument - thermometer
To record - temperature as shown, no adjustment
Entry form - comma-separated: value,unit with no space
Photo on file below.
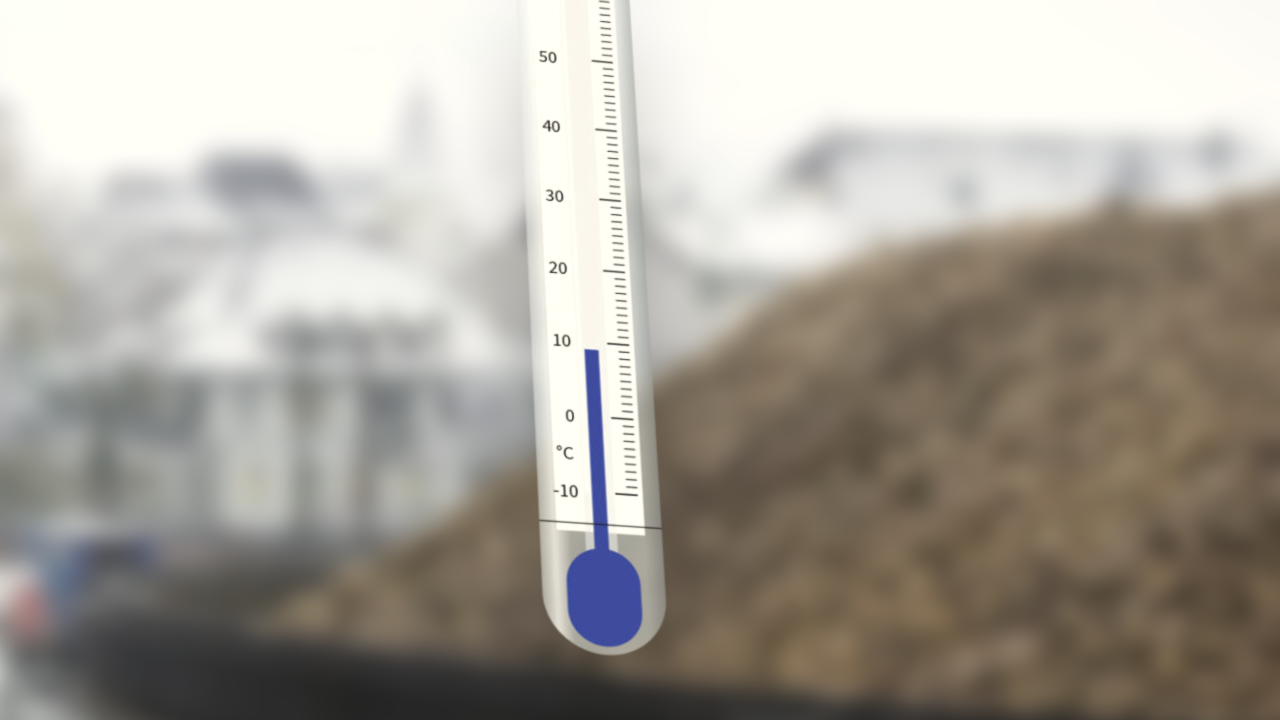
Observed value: 9,°C
